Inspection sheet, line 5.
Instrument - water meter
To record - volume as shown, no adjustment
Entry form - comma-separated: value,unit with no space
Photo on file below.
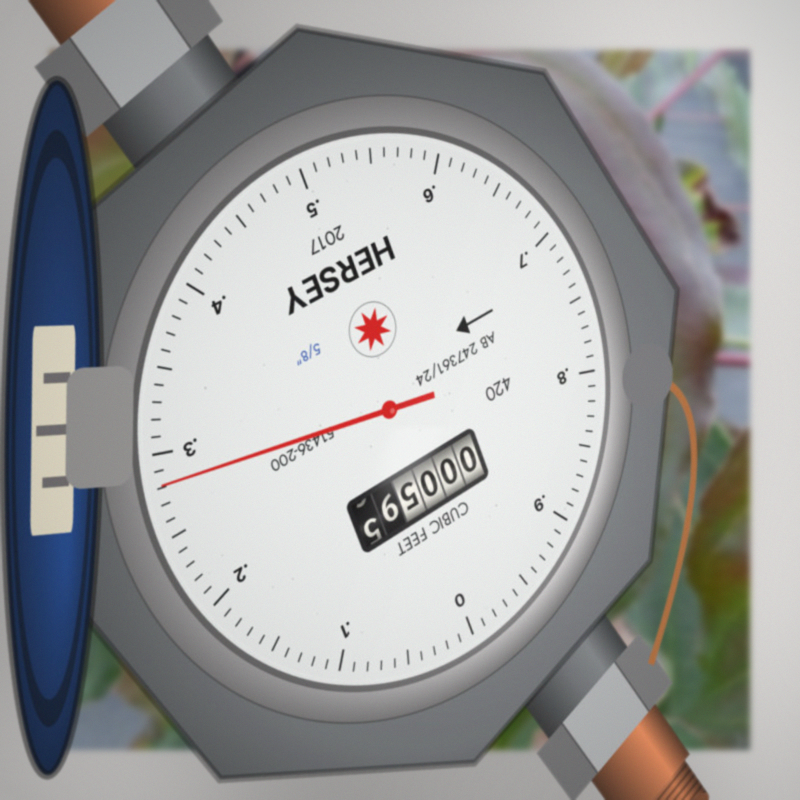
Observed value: 595.28,ft³
